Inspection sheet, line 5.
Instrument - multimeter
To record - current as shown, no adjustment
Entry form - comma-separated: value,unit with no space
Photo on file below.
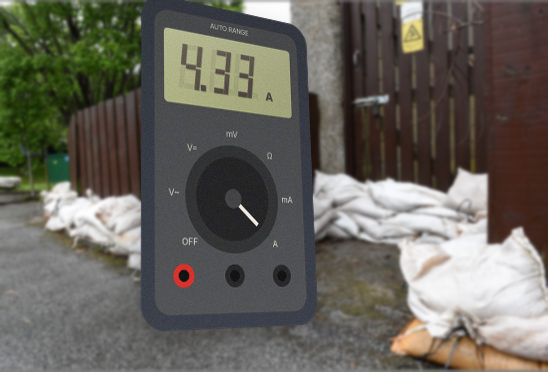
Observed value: 4.33,A
